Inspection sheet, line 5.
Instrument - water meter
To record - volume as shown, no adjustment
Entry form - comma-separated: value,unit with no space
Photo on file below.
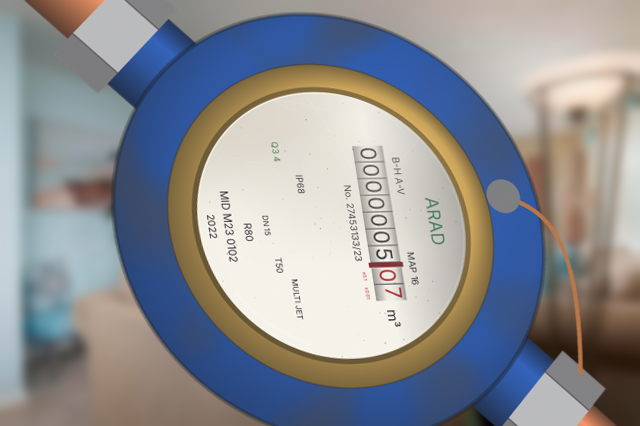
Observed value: 5.07,m³
